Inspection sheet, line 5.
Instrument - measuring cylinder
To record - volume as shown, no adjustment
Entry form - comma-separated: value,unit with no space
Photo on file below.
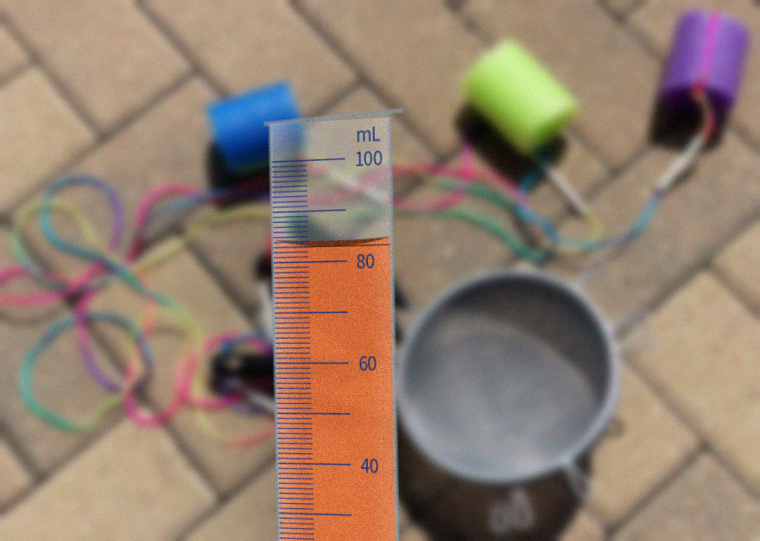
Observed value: 83,mL
